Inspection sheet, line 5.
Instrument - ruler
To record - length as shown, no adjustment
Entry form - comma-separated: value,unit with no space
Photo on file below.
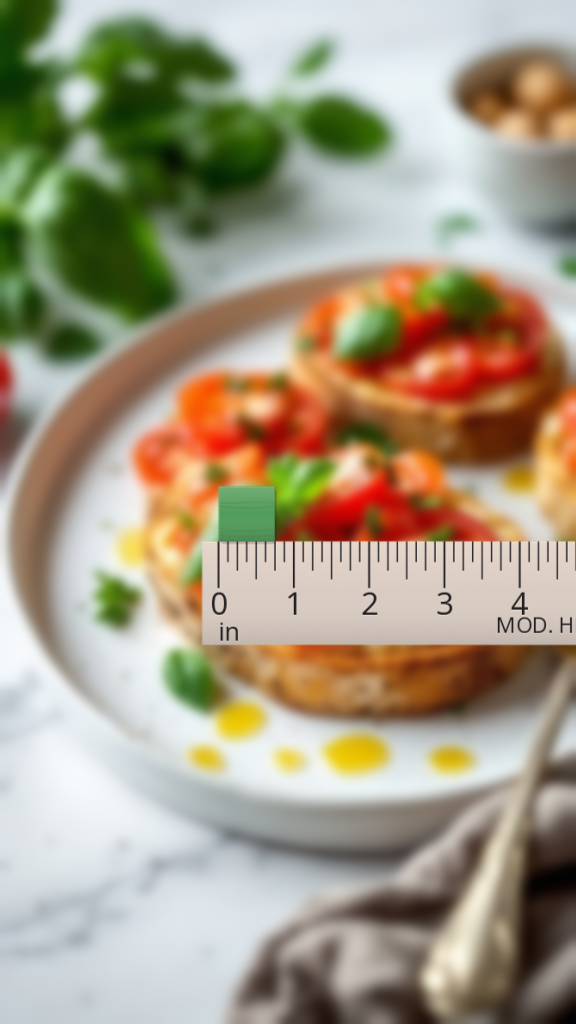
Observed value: 0.75,in
